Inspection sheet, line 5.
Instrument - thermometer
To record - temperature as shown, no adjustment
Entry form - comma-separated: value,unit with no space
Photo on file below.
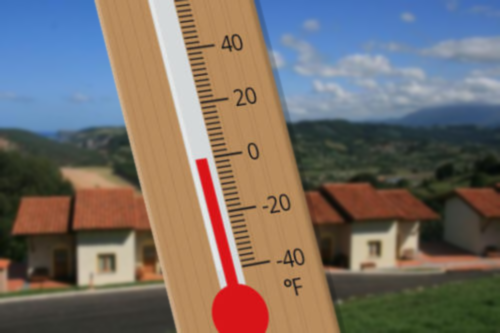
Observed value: 0,°F
